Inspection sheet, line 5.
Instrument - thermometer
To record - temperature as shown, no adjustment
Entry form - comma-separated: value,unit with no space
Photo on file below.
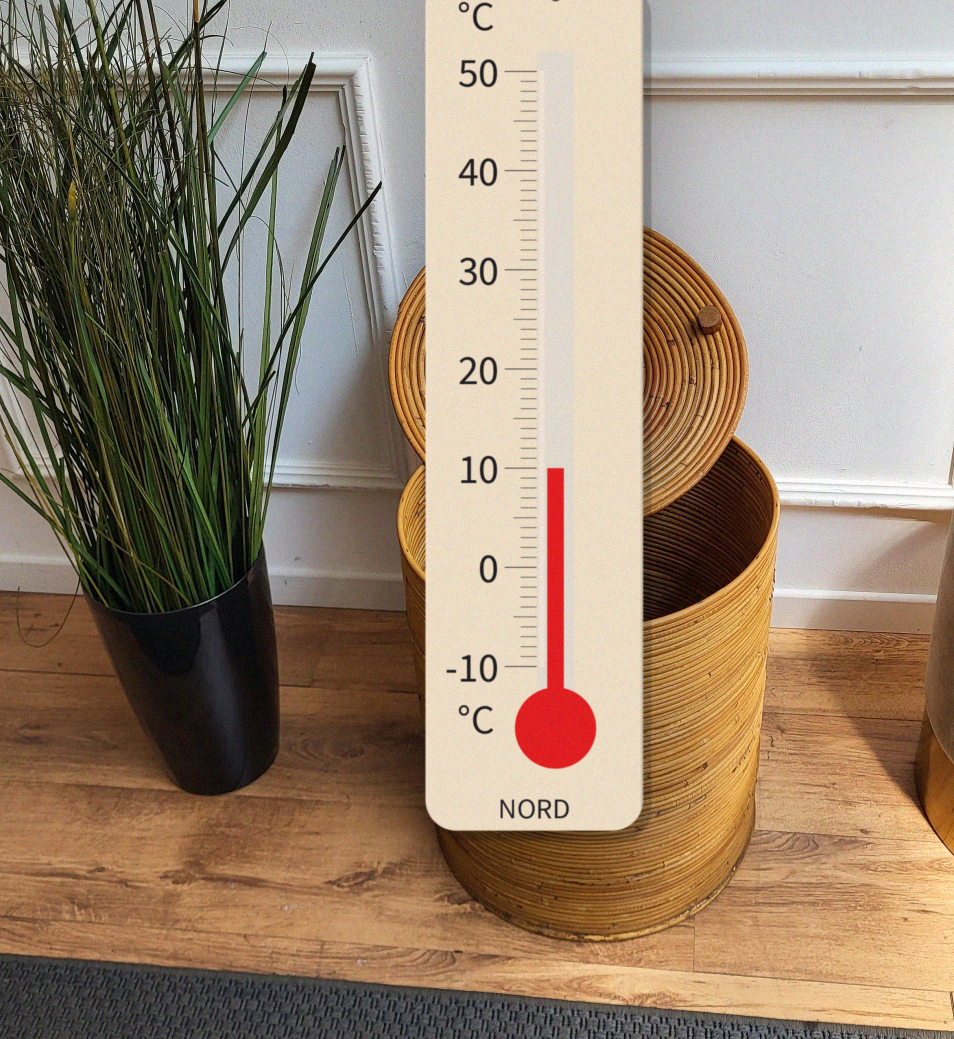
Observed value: 10,°C
